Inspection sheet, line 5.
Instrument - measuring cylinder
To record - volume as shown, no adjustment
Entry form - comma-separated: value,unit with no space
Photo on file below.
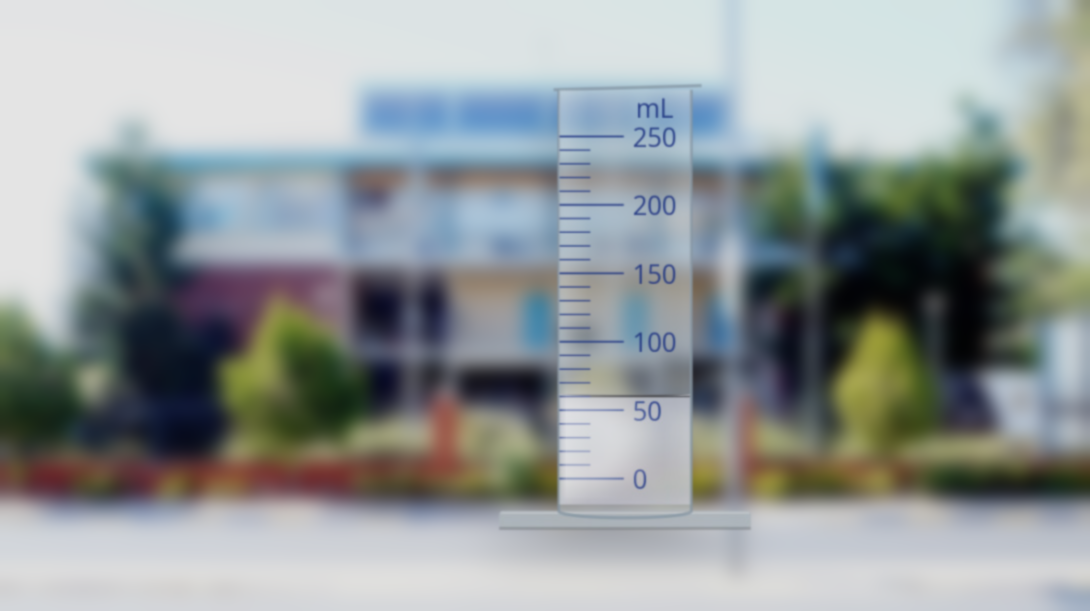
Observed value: 60,mL
